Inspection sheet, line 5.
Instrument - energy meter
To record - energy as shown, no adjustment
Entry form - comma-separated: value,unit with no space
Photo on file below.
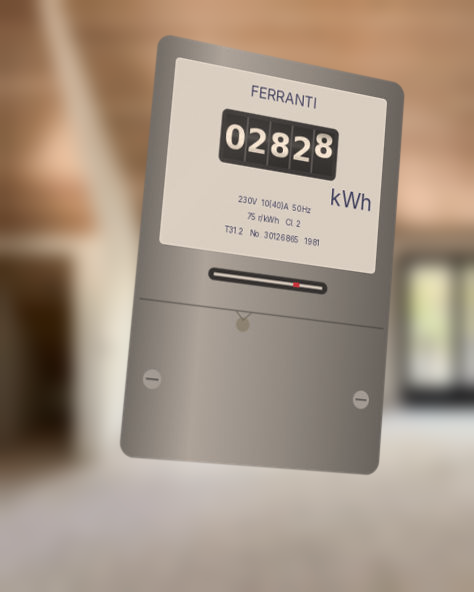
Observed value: 2828,kWh
